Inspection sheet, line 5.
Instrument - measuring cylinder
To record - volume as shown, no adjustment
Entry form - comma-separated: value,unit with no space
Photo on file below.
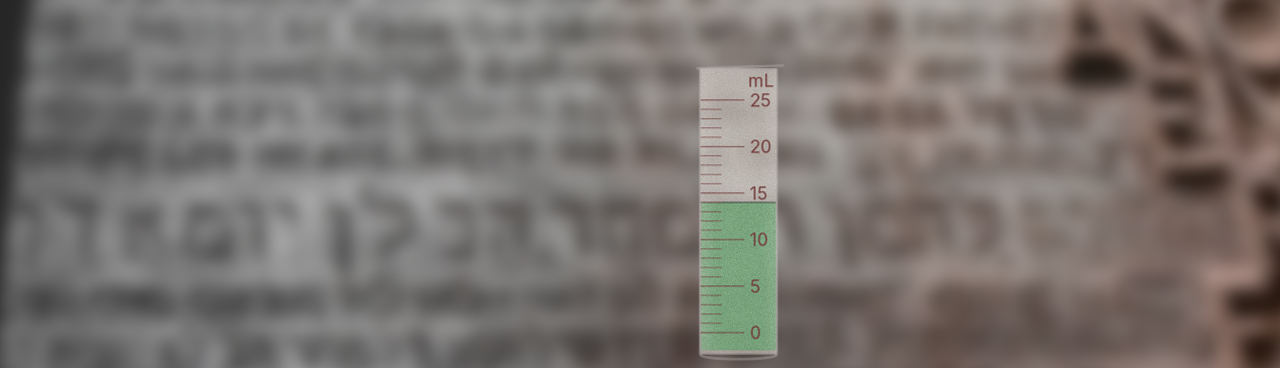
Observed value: 14,mL
